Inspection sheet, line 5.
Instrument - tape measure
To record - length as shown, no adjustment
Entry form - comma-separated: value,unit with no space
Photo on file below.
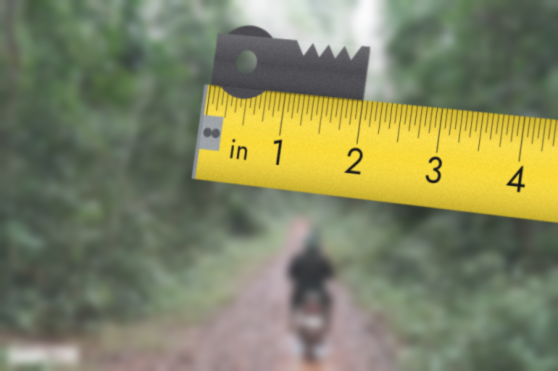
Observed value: 2,in
